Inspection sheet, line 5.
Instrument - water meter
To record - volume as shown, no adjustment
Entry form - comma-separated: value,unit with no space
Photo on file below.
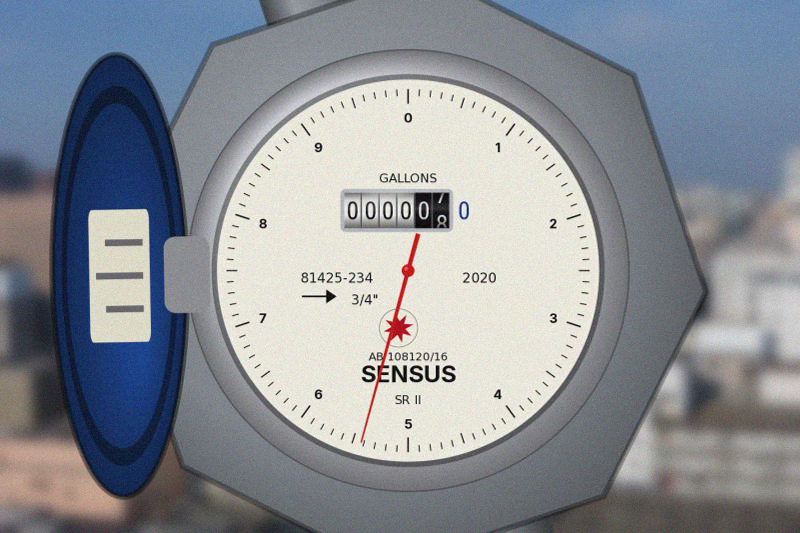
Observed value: 75.4,gal
